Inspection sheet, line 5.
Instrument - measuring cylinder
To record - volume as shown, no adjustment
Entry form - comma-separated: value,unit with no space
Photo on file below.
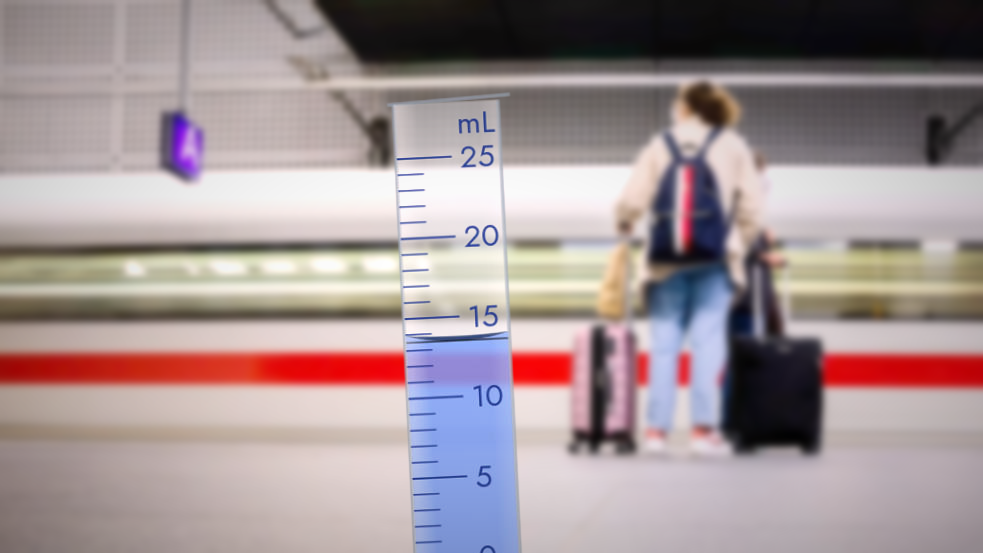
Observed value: 13.5,mL
